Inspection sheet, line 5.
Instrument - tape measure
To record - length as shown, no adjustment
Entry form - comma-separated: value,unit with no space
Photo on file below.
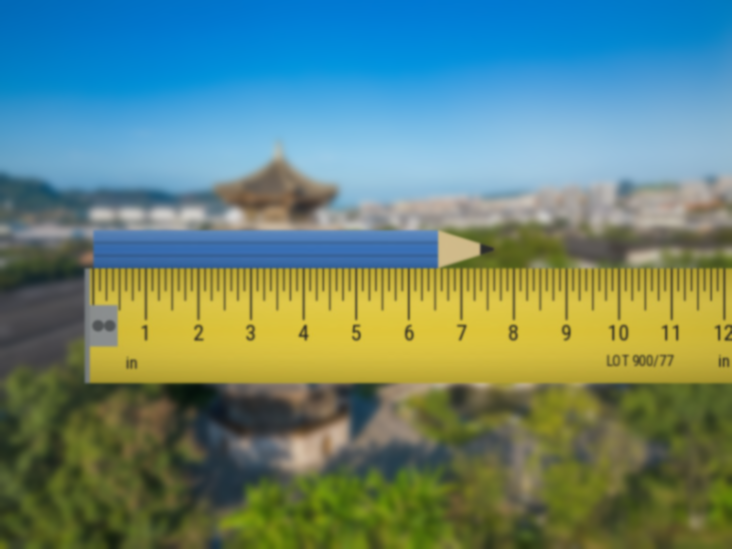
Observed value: 7.625,in
